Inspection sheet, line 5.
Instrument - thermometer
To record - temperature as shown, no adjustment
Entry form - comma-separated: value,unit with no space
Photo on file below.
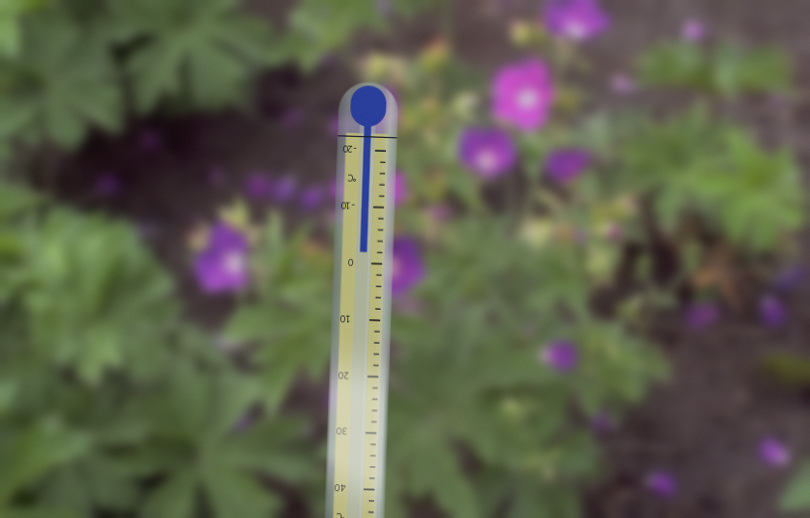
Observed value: -2,°C
